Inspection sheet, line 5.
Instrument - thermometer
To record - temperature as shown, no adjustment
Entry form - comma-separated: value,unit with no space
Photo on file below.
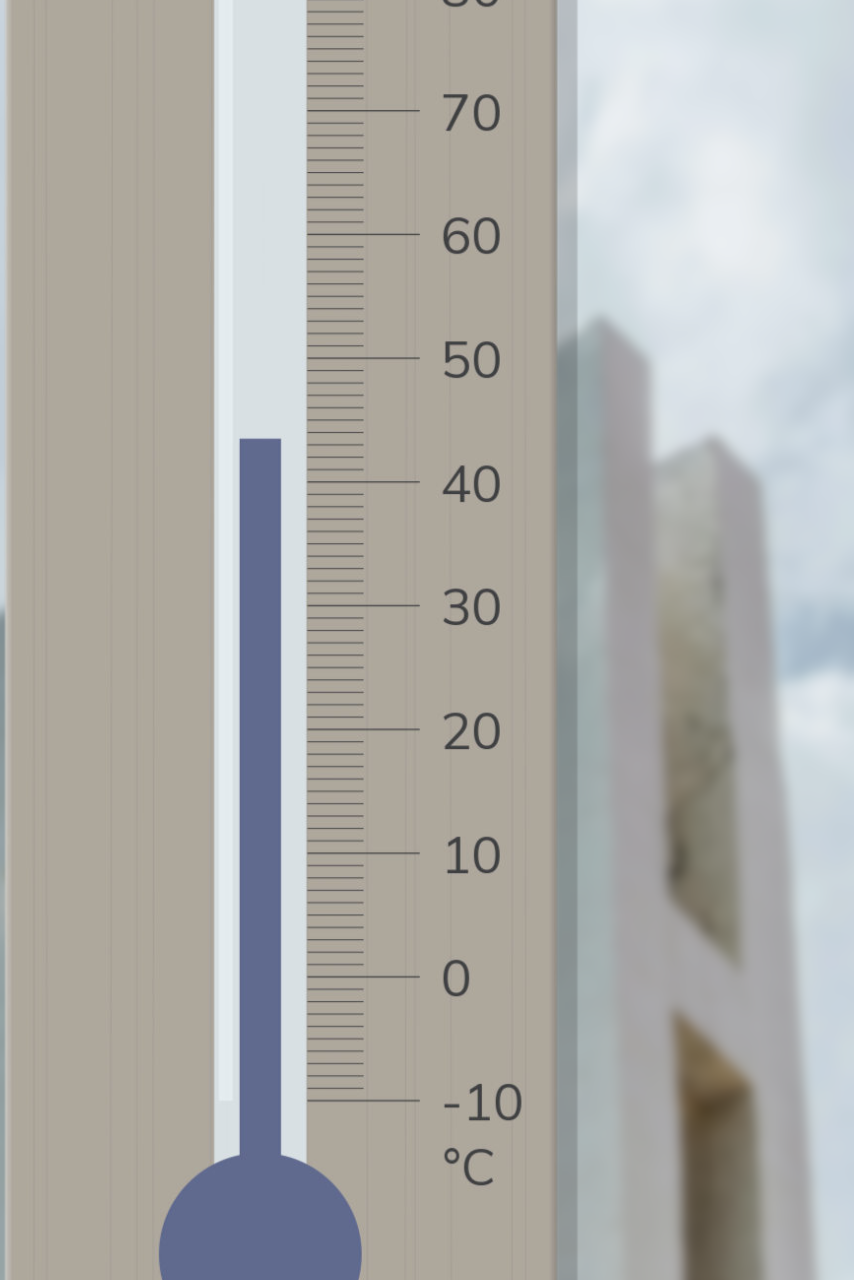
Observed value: 43.5,°C
